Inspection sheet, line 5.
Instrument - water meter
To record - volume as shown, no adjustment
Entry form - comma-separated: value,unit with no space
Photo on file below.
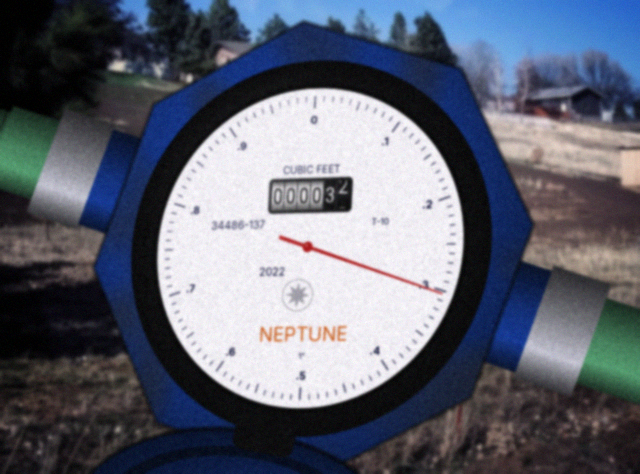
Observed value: 32.30,ft³
